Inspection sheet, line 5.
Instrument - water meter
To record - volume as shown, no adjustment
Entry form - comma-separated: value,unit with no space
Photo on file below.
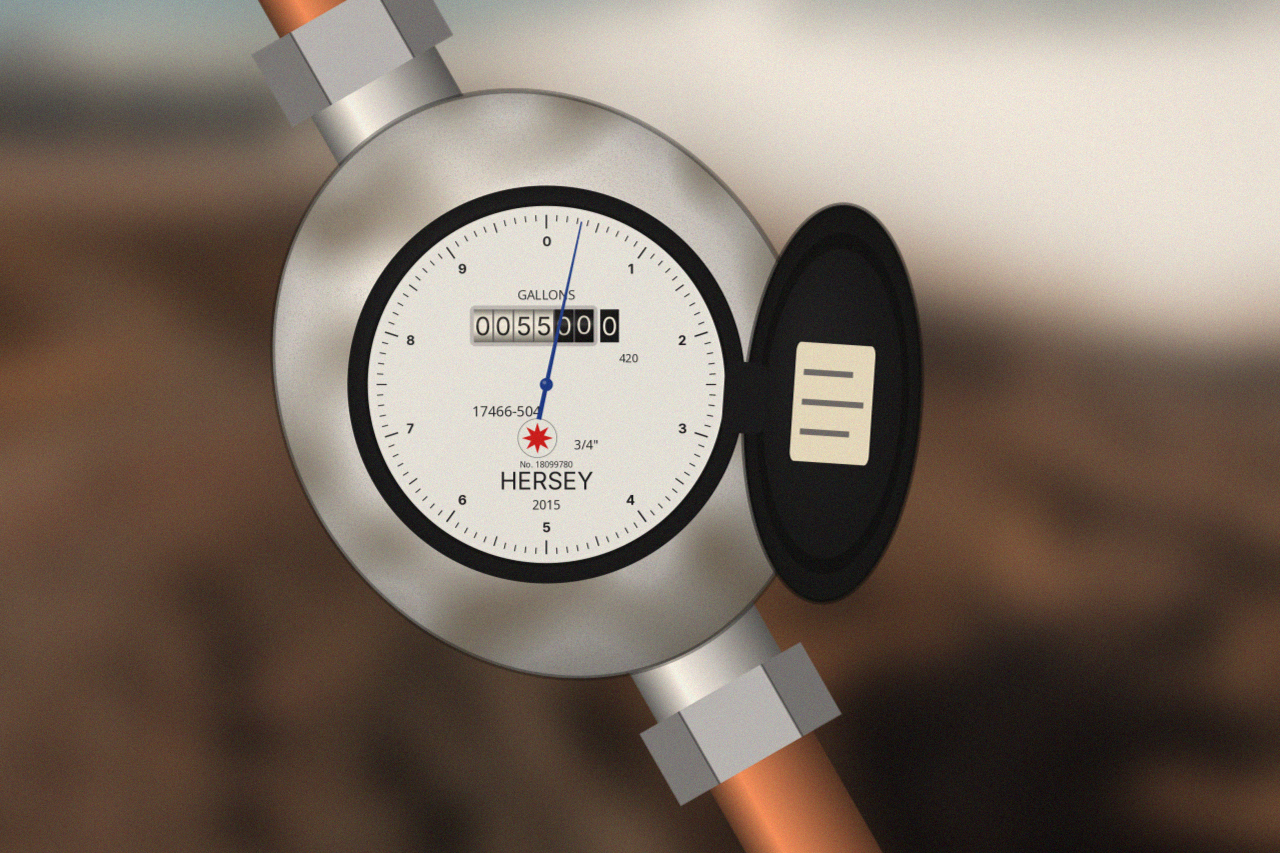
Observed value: 55000.3,gal
